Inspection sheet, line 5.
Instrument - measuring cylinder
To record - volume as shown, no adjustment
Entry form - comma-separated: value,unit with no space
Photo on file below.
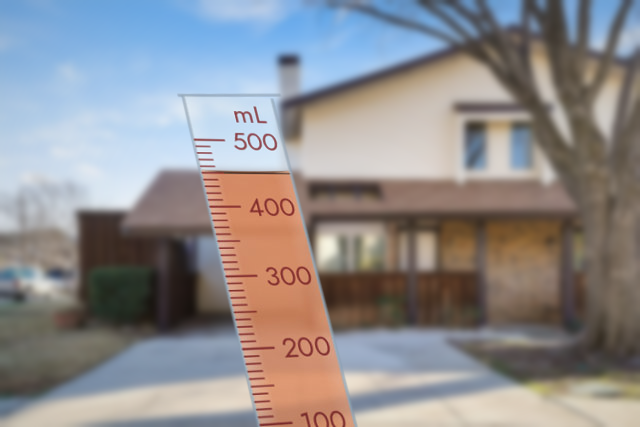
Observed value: 450,mL
